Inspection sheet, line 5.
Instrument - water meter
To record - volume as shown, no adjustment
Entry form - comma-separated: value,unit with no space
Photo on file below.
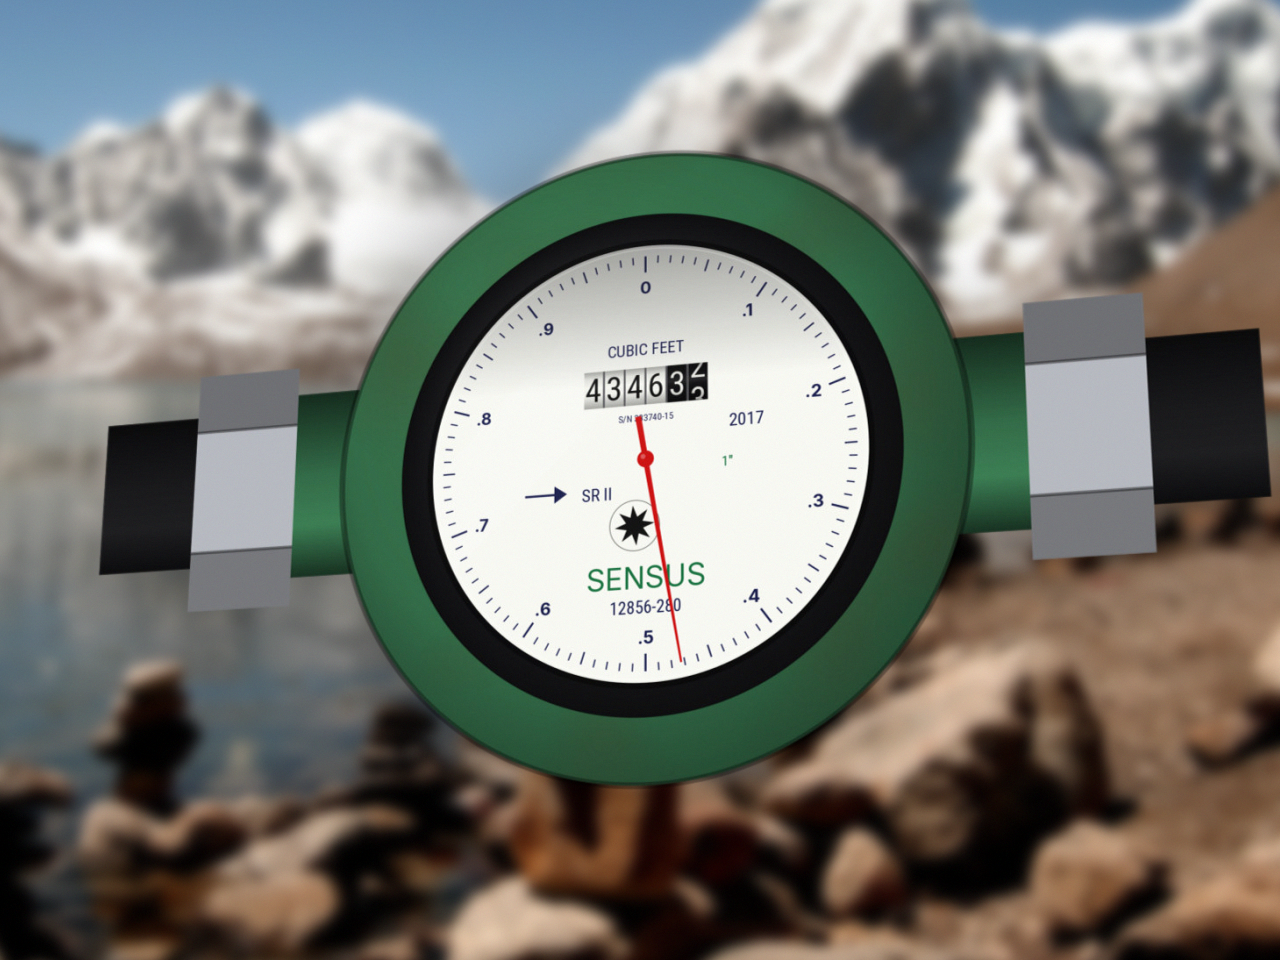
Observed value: 434632.47,ft³
